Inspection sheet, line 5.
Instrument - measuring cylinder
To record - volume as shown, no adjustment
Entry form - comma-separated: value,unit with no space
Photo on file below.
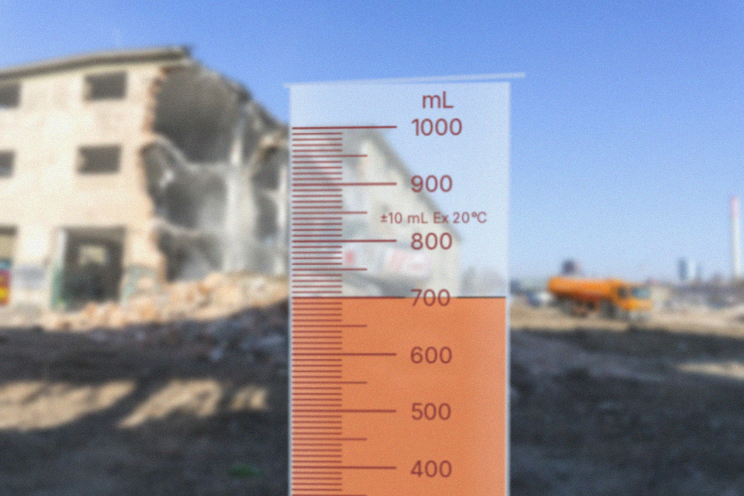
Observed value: 700,mL
